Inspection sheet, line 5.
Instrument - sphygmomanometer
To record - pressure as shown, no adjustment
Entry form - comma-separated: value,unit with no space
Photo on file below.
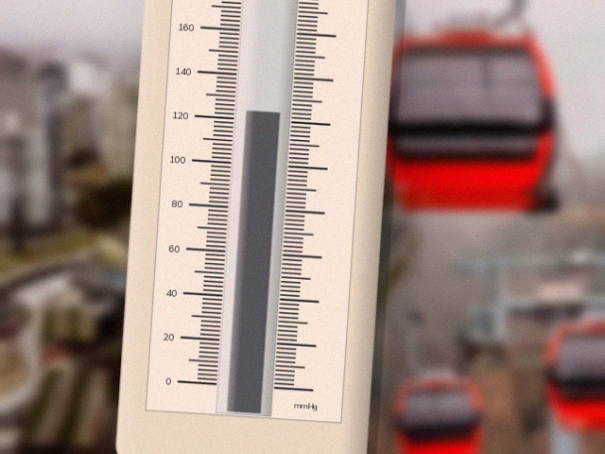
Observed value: 124,mmHg
